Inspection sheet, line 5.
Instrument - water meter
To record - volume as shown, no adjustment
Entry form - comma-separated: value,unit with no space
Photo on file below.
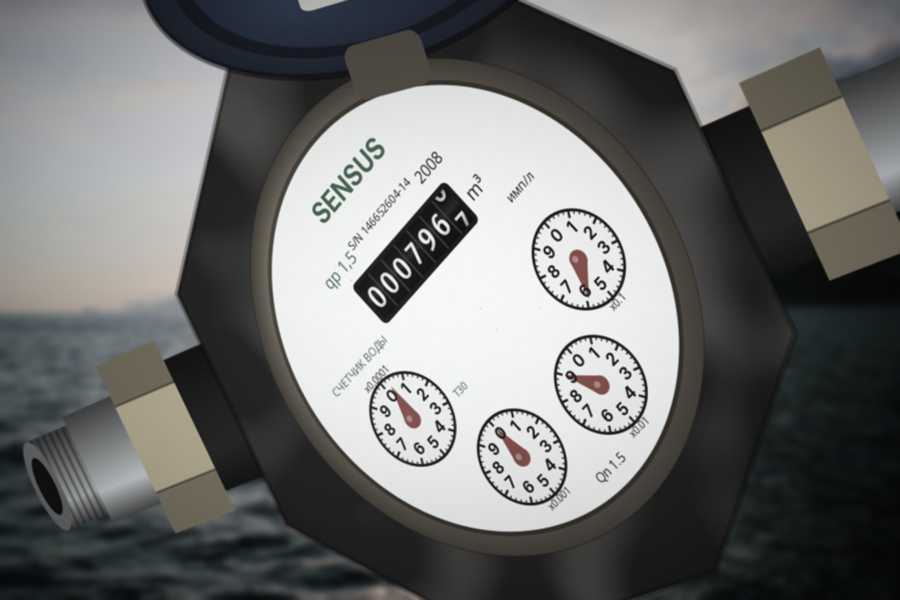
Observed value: 7966.5900,m³
